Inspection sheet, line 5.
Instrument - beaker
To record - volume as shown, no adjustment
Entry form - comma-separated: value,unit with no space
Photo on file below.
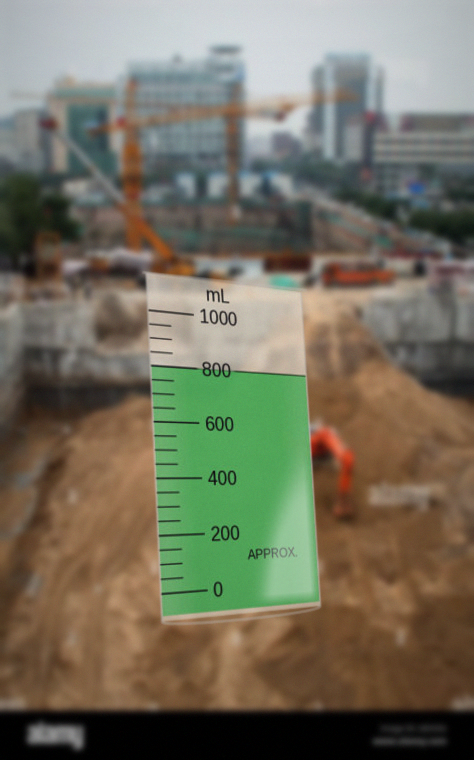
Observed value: 800,mL
